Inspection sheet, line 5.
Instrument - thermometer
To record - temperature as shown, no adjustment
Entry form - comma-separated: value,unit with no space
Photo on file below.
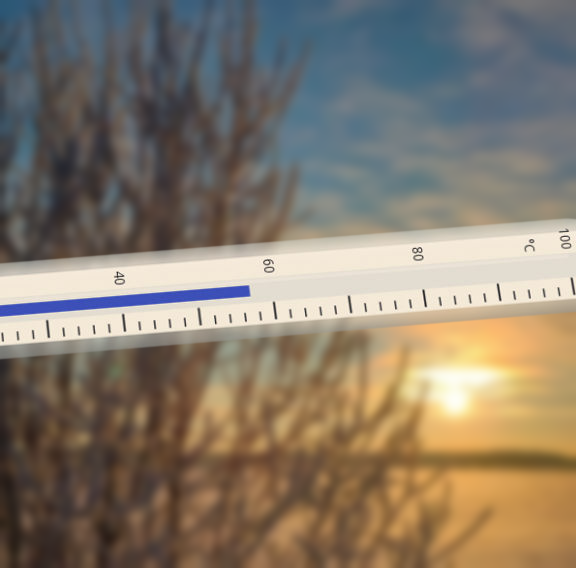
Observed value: 57,°C
